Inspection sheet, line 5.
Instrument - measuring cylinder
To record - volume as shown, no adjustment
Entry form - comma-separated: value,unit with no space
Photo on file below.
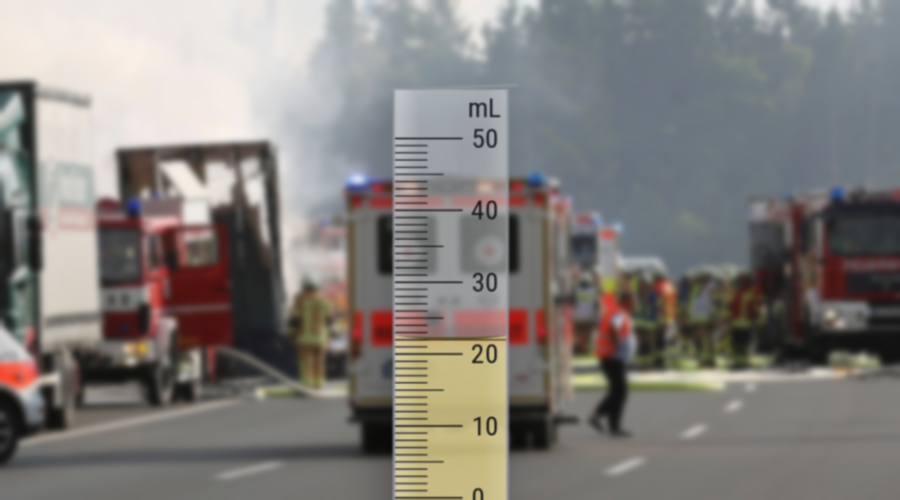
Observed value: 22,mL
